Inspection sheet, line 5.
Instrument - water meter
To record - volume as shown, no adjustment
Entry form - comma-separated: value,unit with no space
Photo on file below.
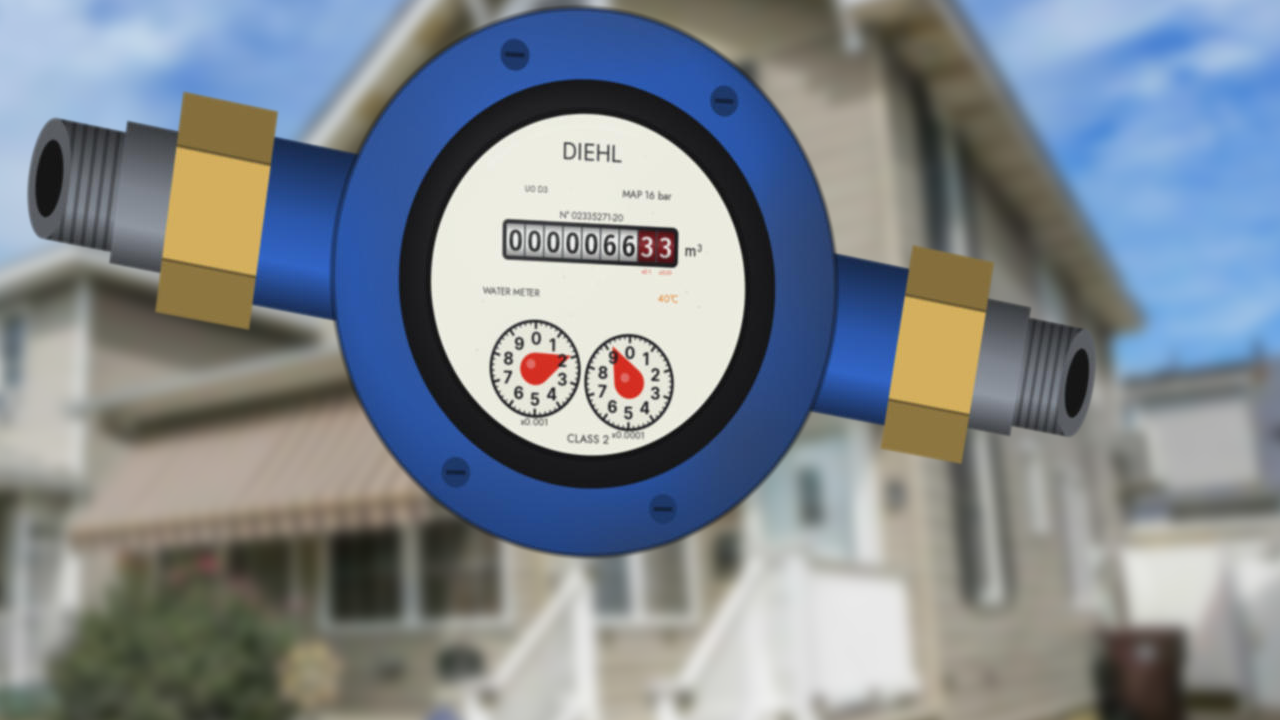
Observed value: 66.3319,m³
